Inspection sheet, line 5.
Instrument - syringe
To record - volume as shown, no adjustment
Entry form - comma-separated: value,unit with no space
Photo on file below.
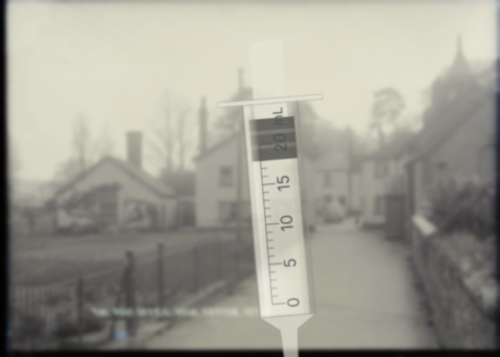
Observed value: 18,mL
